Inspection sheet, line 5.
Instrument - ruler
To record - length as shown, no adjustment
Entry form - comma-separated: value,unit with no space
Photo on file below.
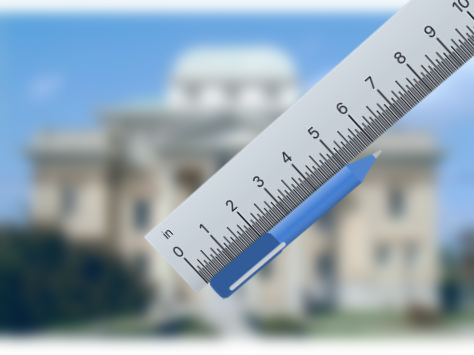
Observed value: 6,in
